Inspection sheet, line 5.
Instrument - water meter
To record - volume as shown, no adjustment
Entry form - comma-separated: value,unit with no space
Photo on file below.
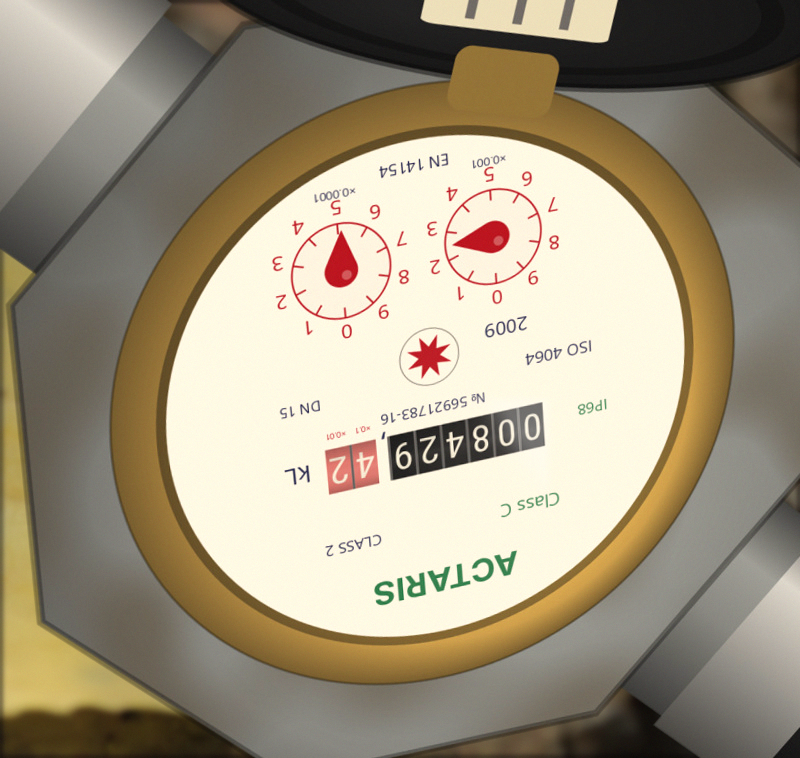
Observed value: 8429.4225,kL
